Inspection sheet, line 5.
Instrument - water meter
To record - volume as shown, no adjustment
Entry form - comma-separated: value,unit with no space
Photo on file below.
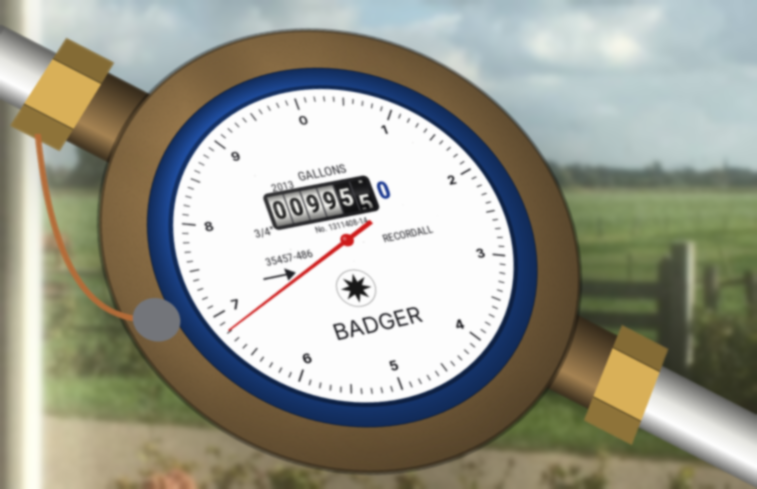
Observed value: 99546.8,gal
